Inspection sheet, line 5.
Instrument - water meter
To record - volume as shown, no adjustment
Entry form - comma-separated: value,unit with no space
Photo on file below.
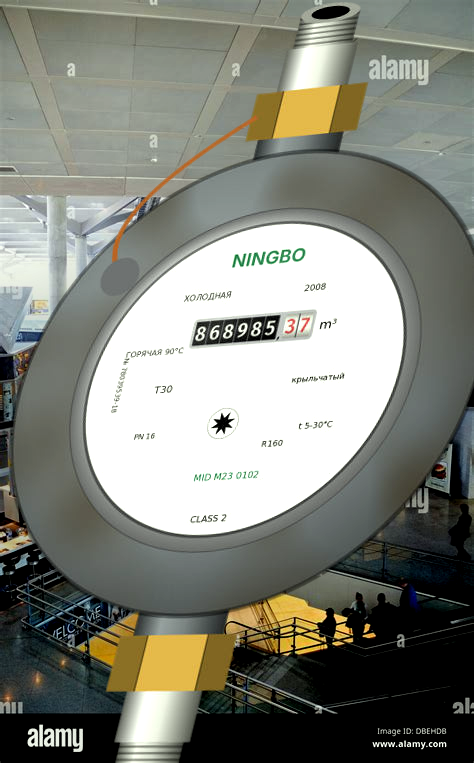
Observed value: 868985.37,m³
